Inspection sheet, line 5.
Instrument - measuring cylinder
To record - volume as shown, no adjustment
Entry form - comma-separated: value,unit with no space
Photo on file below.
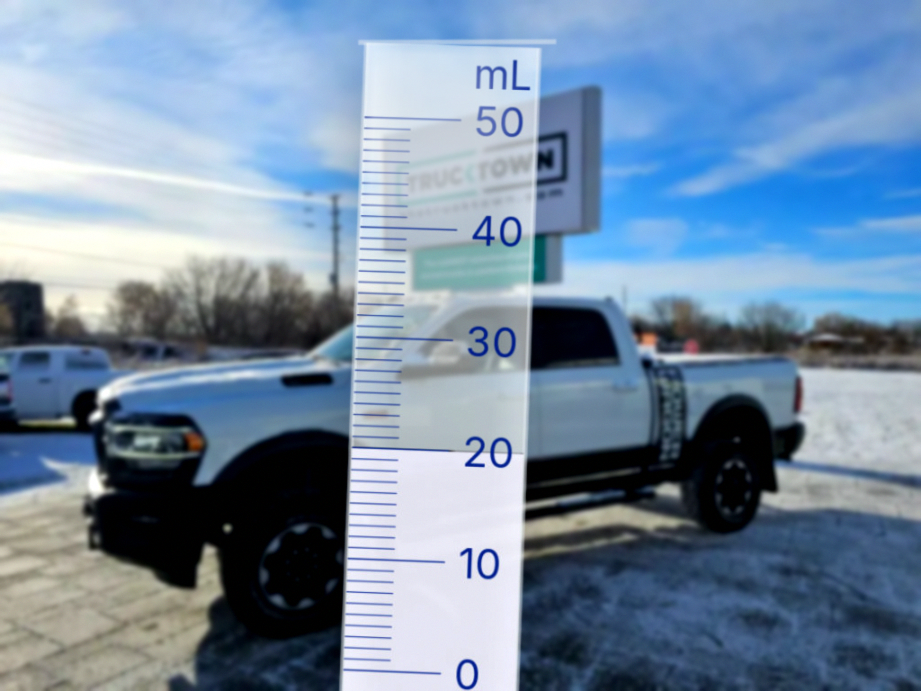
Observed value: 20,mL
